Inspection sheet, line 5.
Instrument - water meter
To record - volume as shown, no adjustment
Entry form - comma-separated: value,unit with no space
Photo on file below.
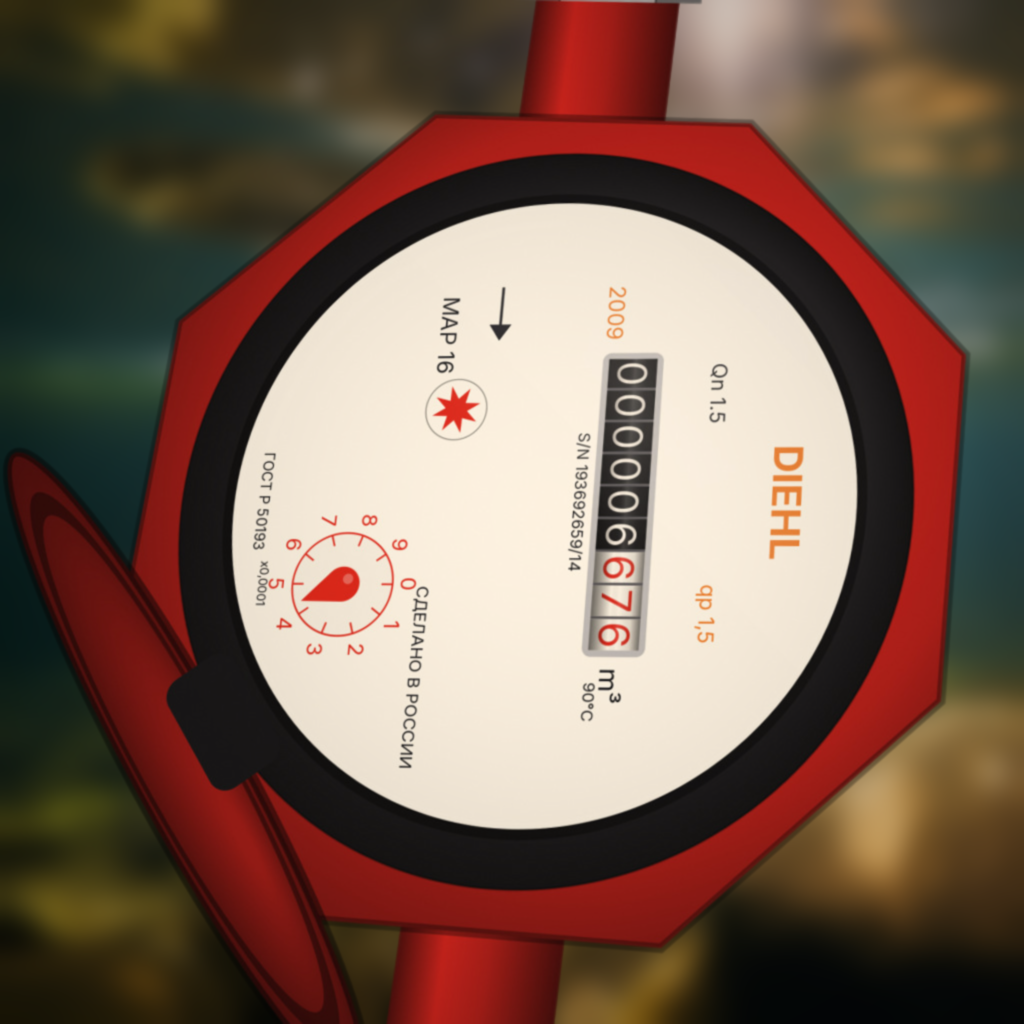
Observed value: 6.6764,m³
